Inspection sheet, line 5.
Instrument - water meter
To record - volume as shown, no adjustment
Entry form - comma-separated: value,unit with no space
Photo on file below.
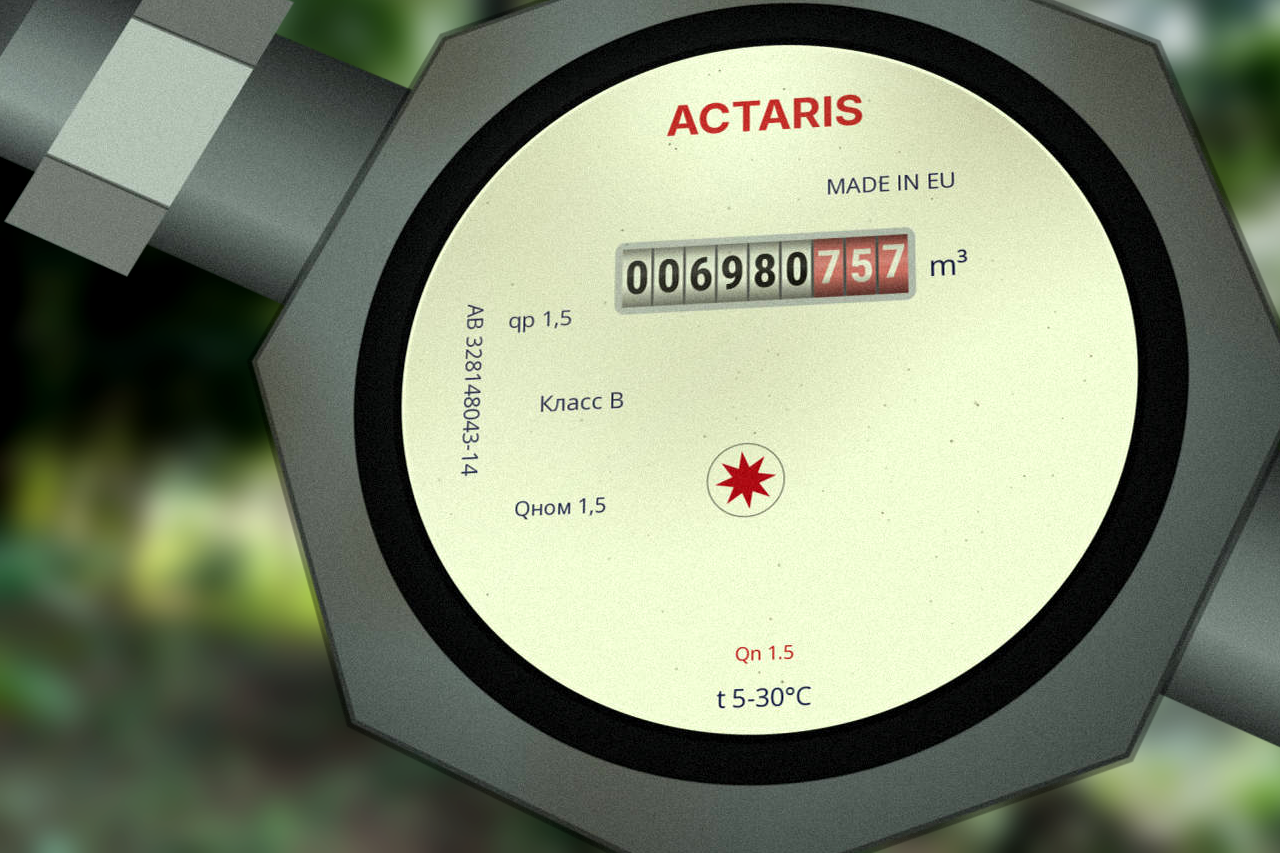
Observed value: 6980.757,m³
